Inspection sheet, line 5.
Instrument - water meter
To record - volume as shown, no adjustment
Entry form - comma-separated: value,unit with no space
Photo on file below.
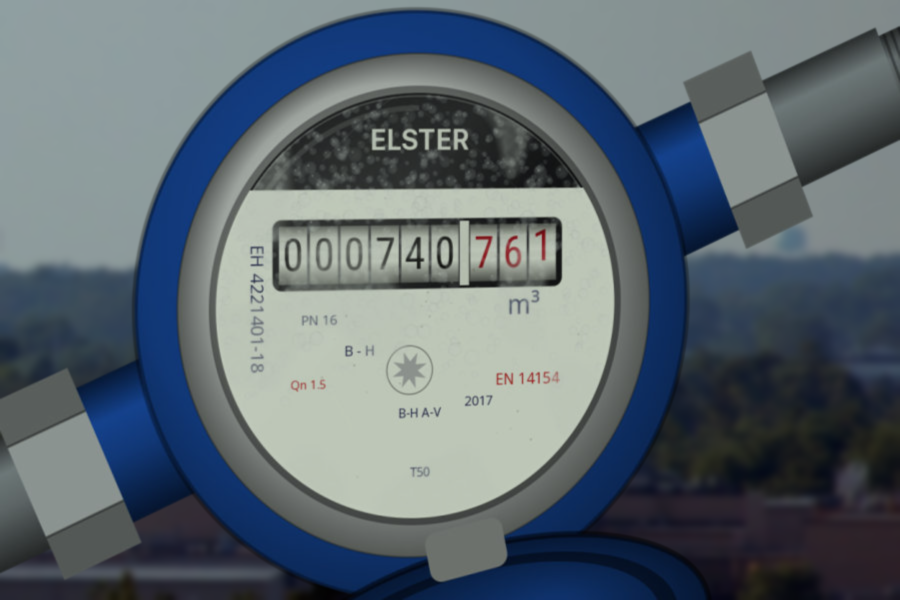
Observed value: 740.761,m³
